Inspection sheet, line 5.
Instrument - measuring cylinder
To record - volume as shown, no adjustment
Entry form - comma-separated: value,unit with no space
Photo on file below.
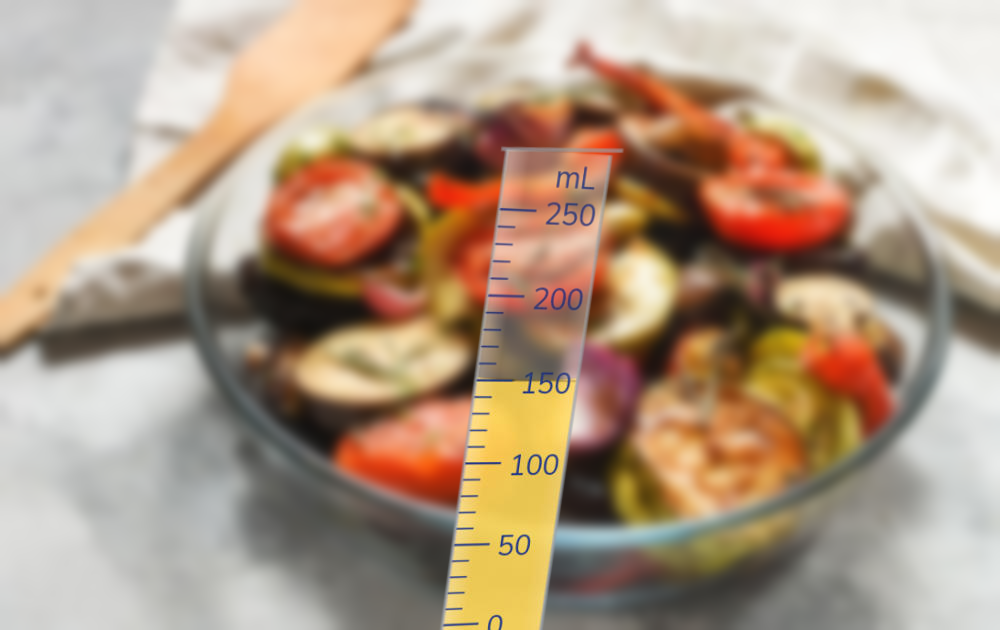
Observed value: 150,mL
